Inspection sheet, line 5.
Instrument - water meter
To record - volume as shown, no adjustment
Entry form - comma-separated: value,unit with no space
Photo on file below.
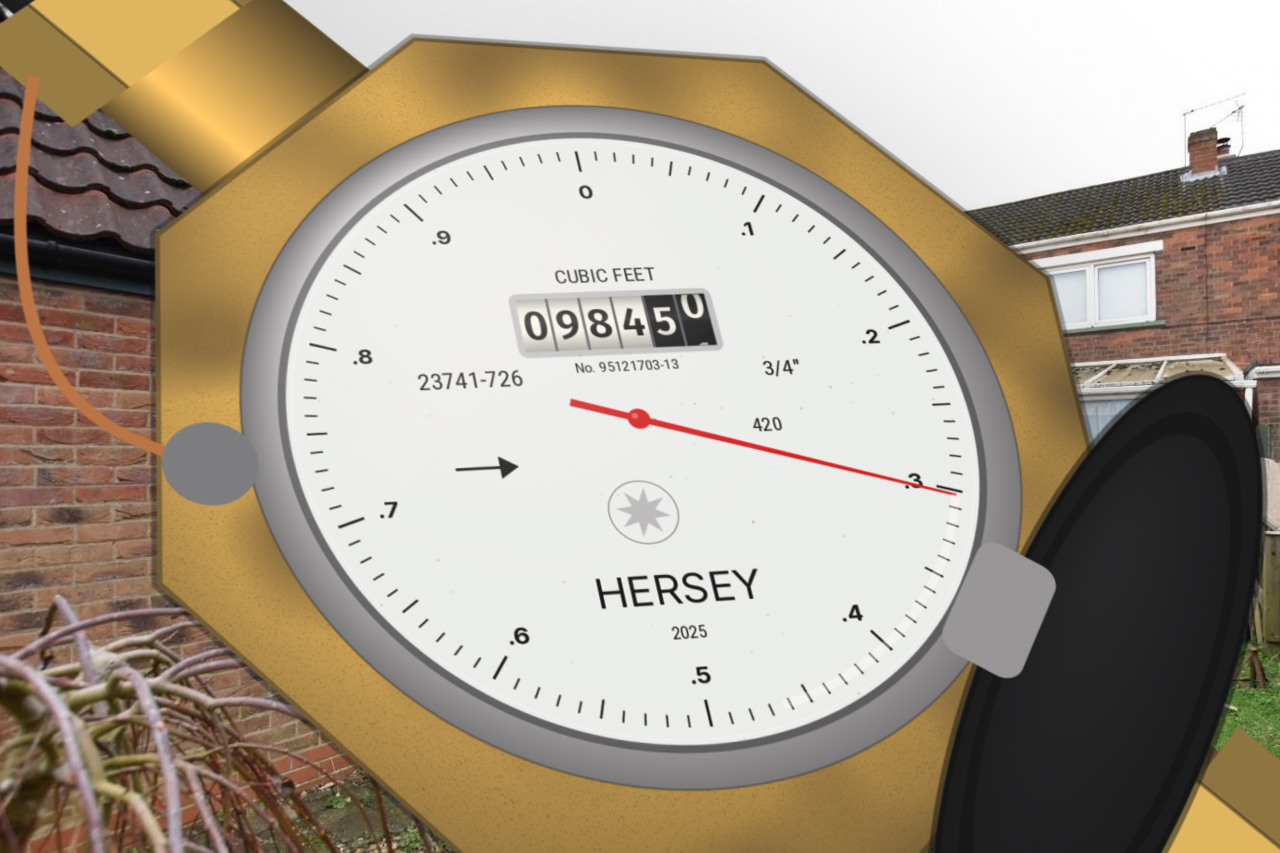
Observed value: 98450.30,ft³
